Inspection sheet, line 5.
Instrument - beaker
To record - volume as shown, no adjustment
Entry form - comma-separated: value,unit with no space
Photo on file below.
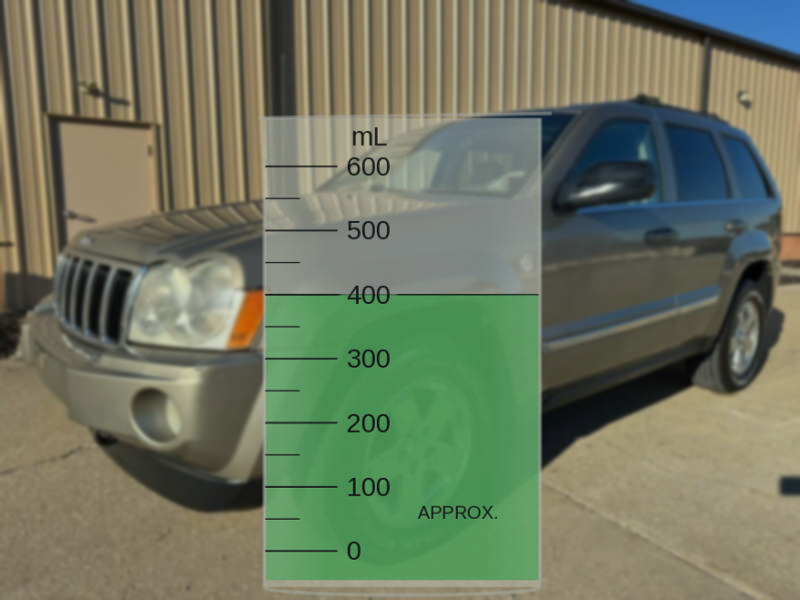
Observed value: 400,mL
